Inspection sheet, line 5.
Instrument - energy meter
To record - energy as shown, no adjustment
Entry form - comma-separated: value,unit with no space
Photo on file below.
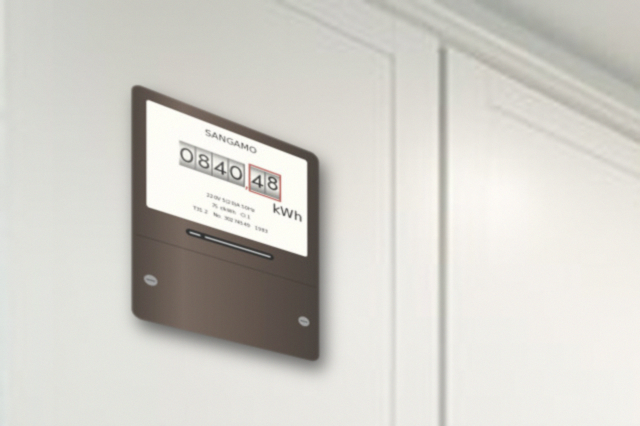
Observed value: 840.48,kWh
